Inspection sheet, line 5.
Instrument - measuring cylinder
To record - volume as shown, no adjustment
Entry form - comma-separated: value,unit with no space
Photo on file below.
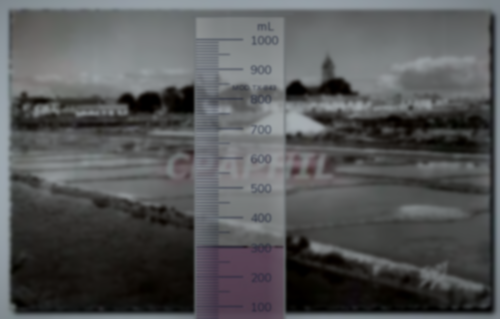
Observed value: 300,mL
